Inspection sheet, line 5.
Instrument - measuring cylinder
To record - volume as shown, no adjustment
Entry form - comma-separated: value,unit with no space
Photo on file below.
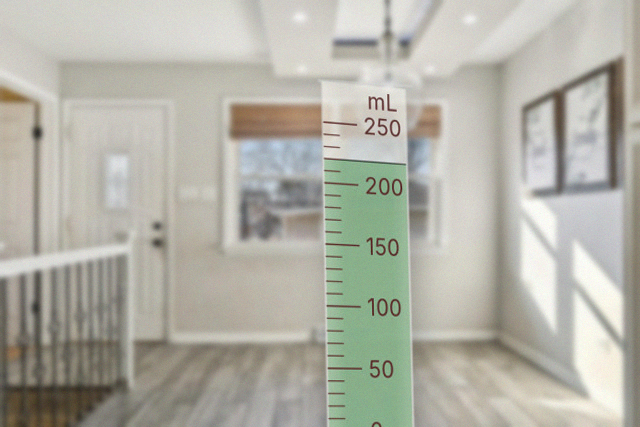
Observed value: 220,mL
